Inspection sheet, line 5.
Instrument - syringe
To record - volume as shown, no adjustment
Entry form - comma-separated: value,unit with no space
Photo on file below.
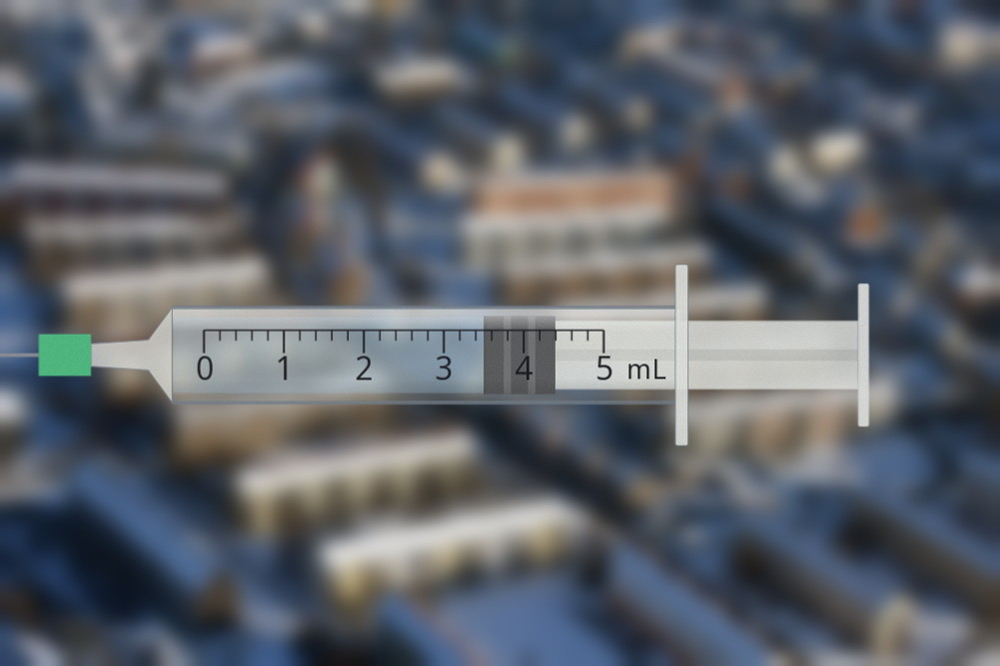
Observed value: 3.5,mL
